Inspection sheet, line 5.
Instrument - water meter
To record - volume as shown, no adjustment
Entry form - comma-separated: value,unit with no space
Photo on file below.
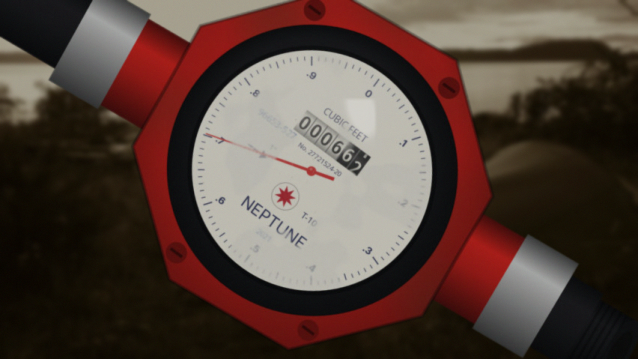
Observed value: 661.70,ft³
